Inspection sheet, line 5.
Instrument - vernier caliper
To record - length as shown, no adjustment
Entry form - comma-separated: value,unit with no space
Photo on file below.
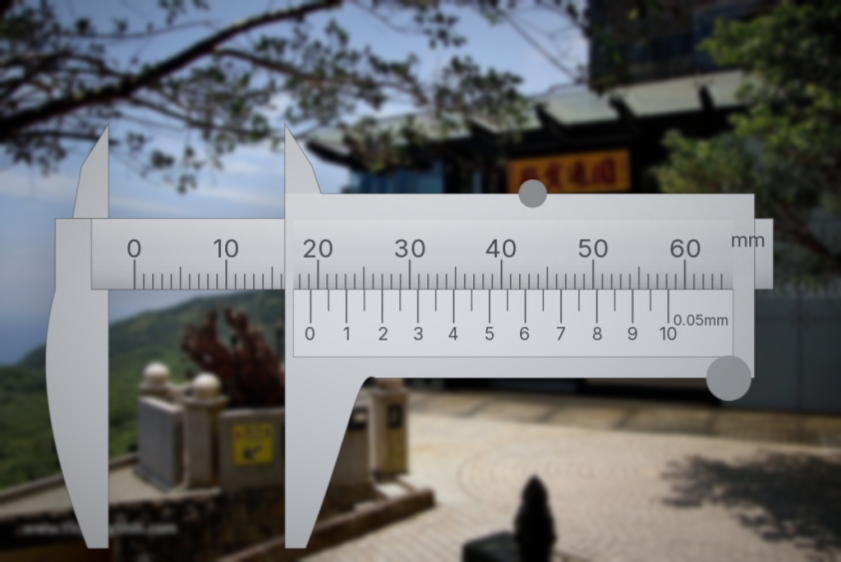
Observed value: 19.2,mm
